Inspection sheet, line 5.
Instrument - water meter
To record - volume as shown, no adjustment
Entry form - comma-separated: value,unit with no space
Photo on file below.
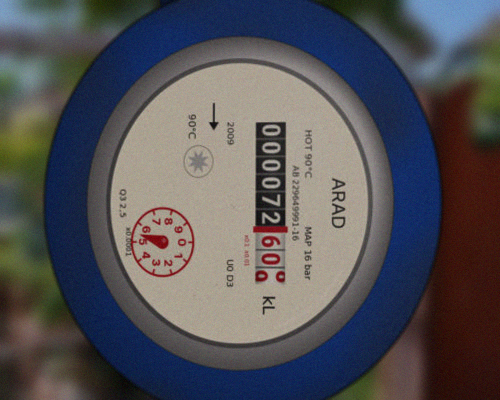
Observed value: 72.6085,kL
